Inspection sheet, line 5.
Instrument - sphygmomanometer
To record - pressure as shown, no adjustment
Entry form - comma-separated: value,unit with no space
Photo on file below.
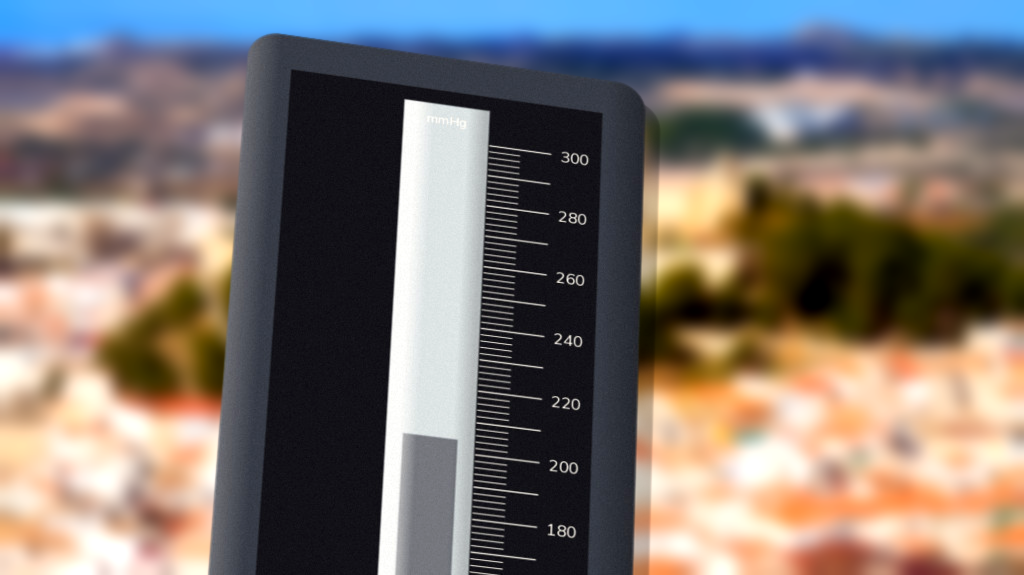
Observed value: 204,mmHg
